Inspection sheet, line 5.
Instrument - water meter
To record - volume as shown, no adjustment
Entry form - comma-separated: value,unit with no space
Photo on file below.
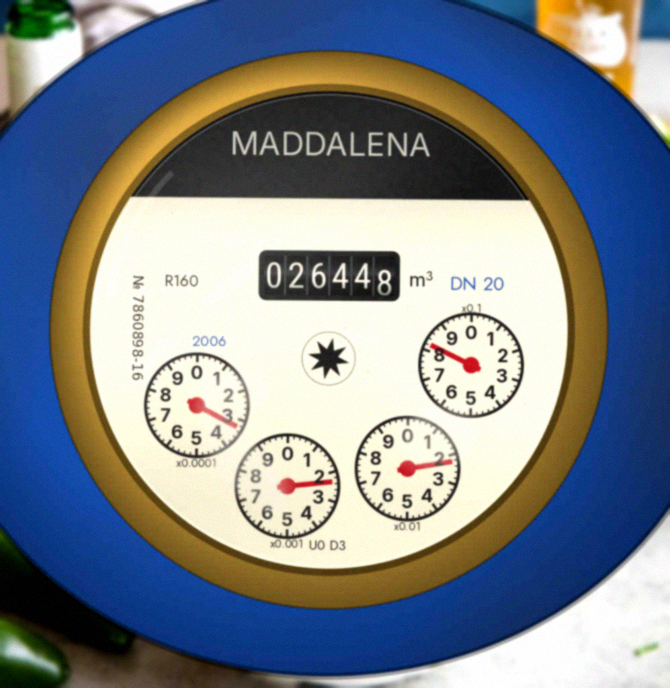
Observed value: 26447.8223,m³
